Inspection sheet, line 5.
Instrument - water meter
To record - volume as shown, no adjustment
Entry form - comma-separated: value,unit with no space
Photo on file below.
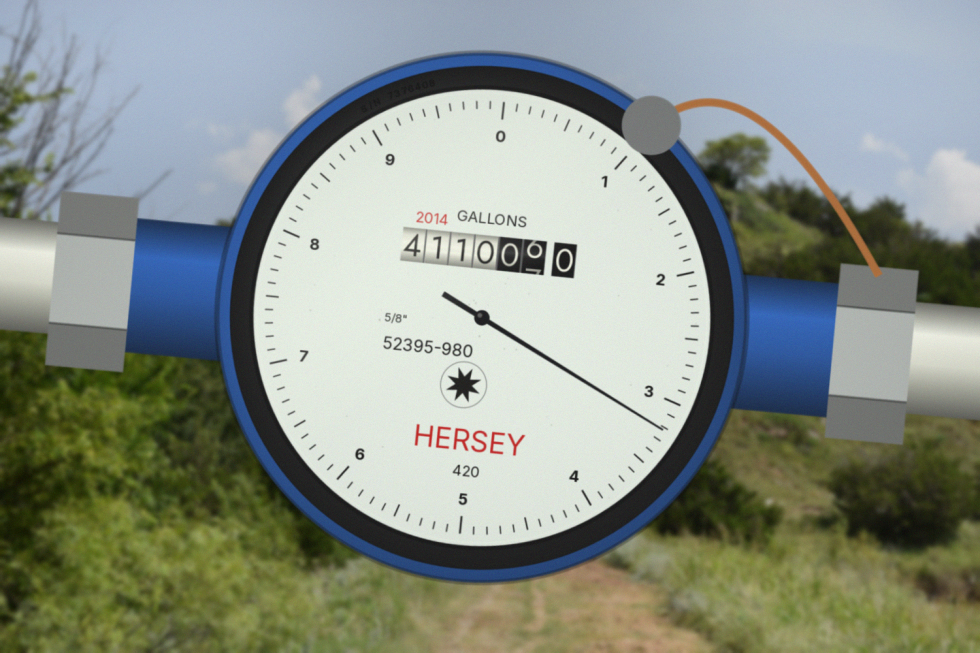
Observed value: 4110063.2,gal
